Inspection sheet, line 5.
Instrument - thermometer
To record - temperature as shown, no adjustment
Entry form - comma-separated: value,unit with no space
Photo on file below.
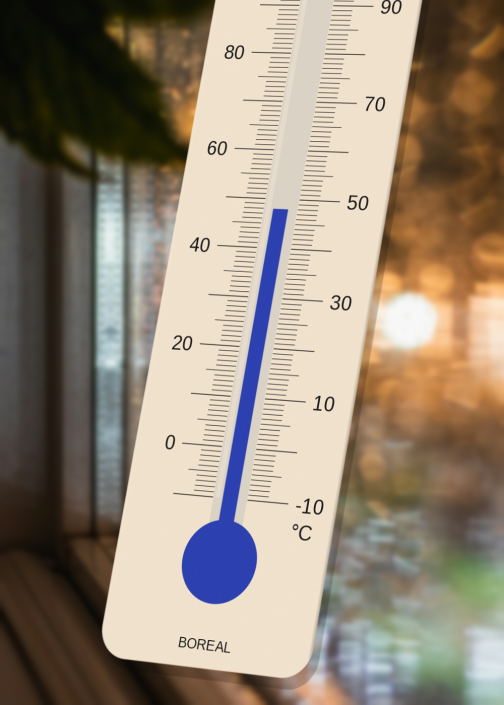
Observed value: 48,°C
